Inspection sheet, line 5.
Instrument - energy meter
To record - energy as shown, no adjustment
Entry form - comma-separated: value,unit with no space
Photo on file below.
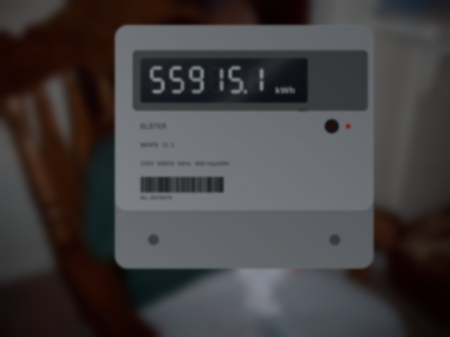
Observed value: 55915.1,kWh
